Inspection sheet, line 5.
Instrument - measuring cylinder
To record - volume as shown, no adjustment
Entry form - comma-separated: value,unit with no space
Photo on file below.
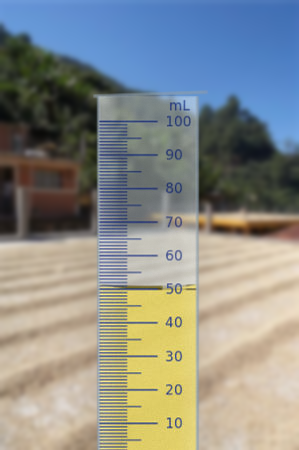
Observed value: 50,mL
